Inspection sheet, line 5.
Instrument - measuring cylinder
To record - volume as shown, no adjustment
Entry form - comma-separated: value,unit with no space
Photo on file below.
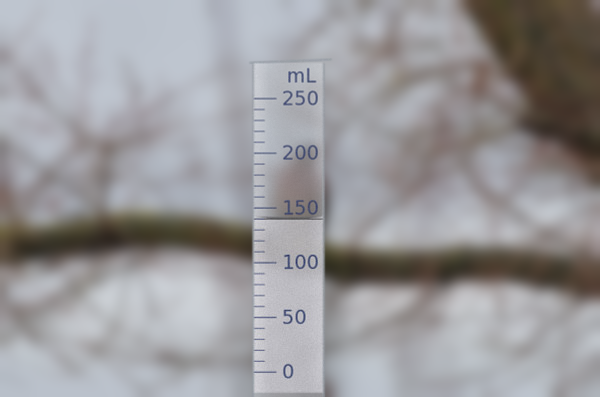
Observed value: 140,mL
